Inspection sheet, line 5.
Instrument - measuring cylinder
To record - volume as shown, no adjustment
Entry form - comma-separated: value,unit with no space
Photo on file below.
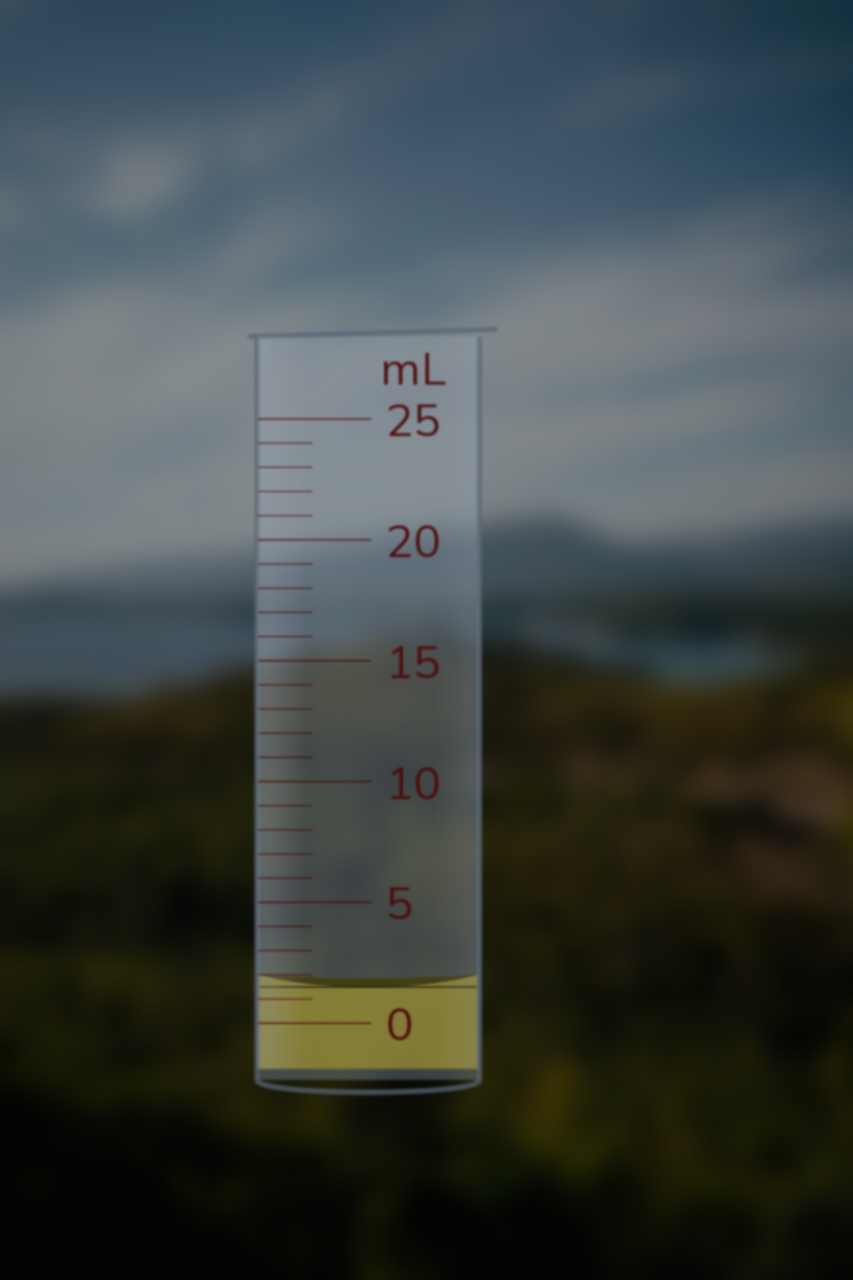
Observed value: 1.5,mL
